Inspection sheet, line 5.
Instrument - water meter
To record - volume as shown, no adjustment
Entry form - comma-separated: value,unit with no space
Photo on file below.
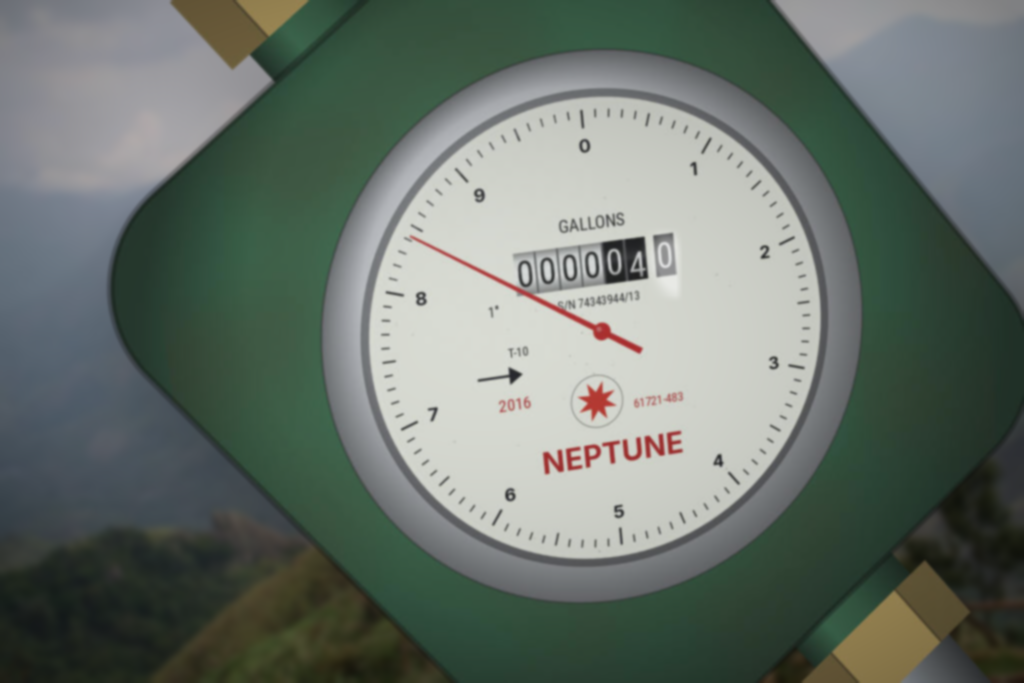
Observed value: 38.4,gal
